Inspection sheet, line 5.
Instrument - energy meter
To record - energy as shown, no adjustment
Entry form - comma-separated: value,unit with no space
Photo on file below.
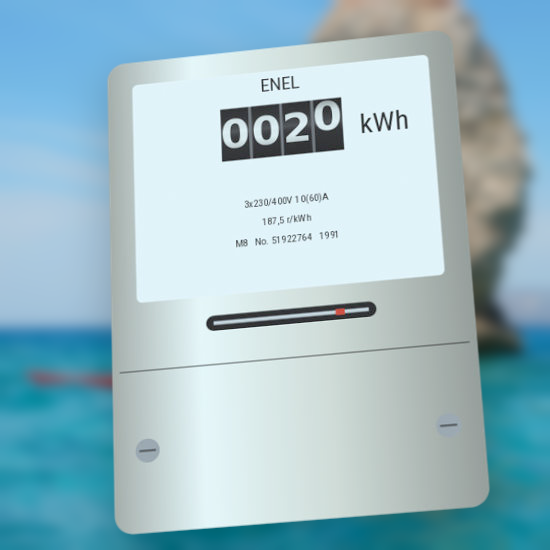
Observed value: 20,kWh
